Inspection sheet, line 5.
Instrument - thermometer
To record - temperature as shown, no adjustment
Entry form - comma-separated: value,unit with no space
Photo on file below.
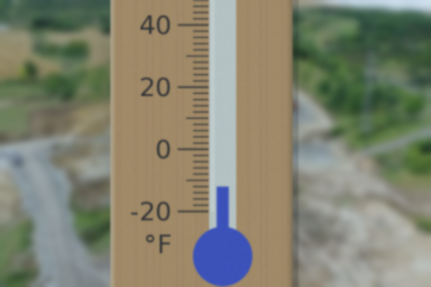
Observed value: -12,°F
